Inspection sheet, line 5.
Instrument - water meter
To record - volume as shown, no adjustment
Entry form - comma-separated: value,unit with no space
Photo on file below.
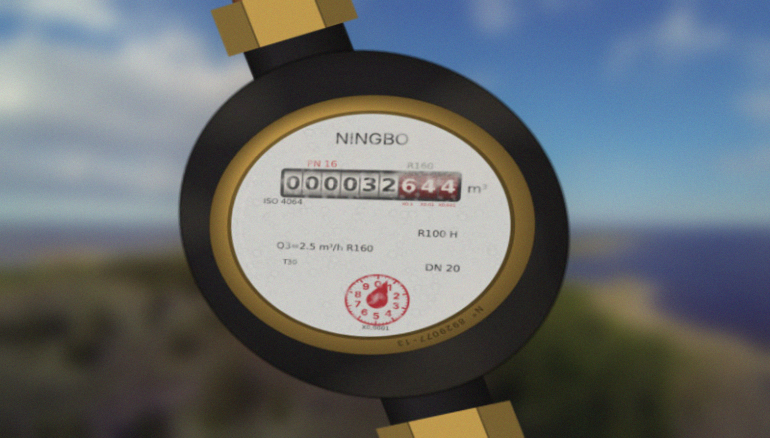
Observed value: 32.6440,m³
